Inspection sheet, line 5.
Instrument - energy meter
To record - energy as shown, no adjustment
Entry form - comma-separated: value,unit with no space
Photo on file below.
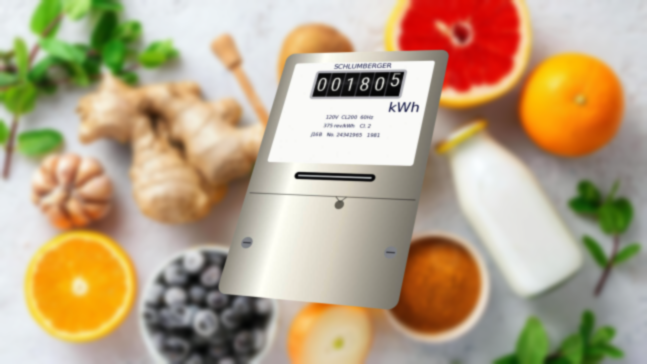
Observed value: 1805,kWh
